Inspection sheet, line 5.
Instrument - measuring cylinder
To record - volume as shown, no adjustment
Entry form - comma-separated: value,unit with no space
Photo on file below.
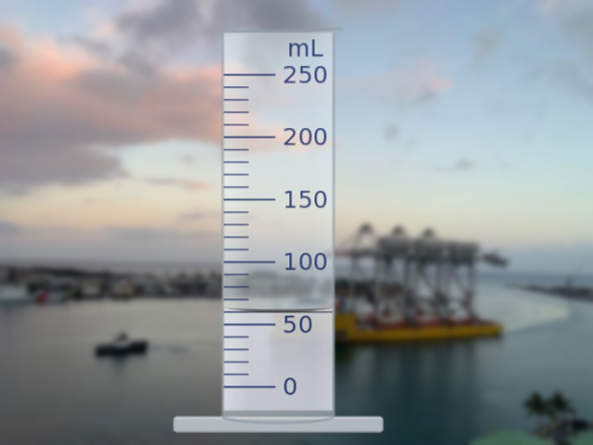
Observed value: 60,mL
